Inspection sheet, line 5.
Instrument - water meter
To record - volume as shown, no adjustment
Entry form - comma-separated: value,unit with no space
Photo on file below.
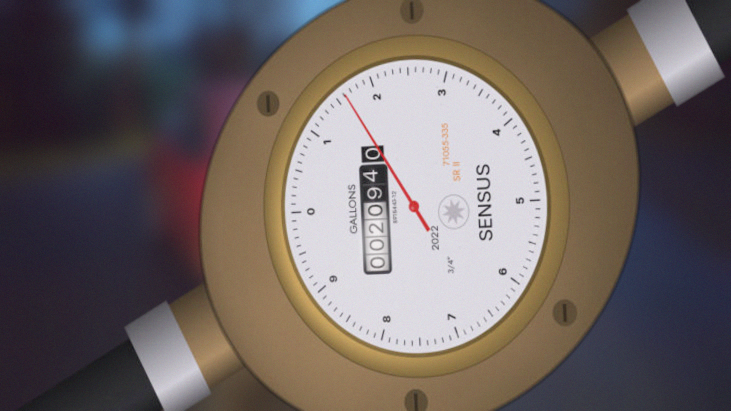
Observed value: 20941.6,gal
